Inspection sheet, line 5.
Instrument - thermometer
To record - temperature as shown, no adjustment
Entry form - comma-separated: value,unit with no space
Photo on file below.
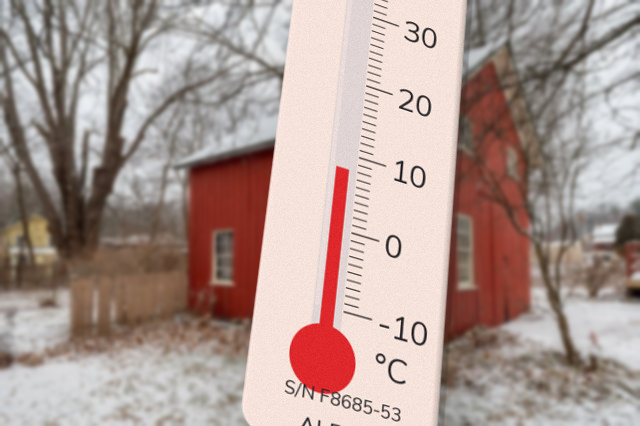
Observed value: 8,°C
